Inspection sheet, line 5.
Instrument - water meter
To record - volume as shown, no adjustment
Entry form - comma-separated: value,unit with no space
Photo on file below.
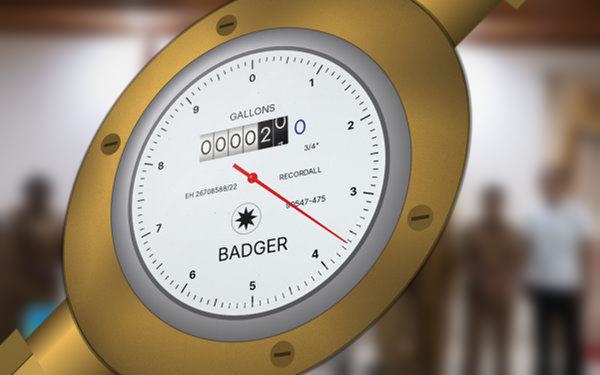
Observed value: 203.6,gal
